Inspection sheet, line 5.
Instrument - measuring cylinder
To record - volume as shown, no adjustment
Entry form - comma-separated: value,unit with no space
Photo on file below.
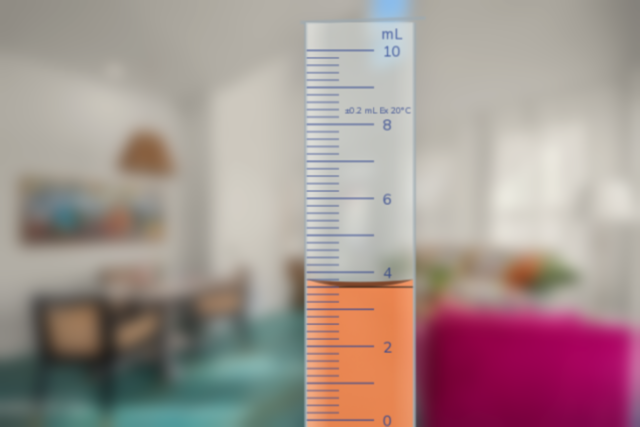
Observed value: 3.6,mL
